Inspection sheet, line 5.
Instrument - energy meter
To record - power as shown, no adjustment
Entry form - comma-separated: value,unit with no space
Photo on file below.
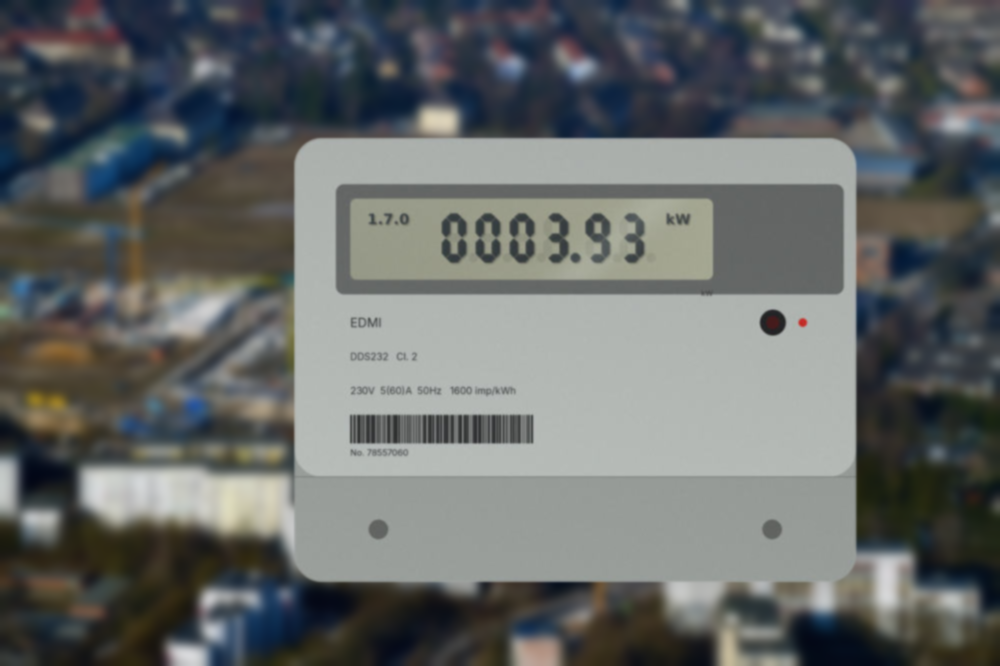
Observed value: 3.93,kW
